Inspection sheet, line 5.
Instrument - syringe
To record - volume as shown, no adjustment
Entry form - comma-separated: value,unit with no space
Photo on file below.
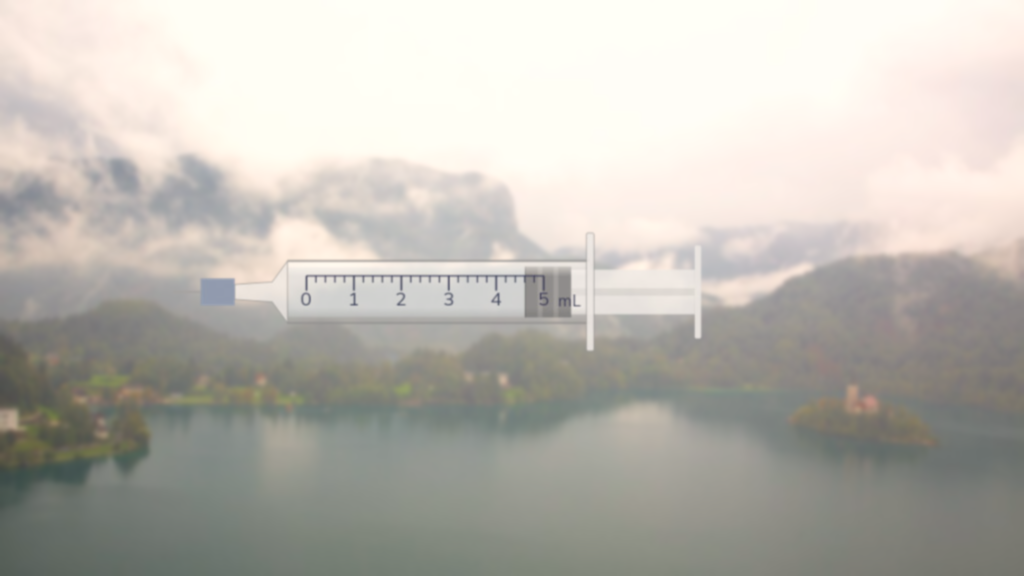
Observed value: 4.6,mL
